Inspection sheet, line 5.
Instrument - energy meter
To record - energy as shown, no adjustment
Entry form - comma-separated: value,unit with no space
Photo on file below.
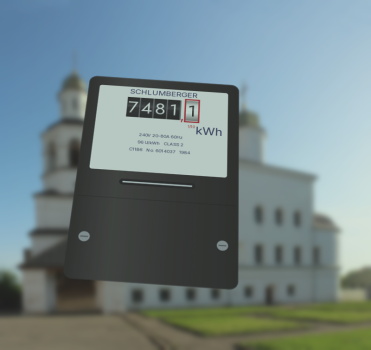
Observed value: 7481.1,kWh
